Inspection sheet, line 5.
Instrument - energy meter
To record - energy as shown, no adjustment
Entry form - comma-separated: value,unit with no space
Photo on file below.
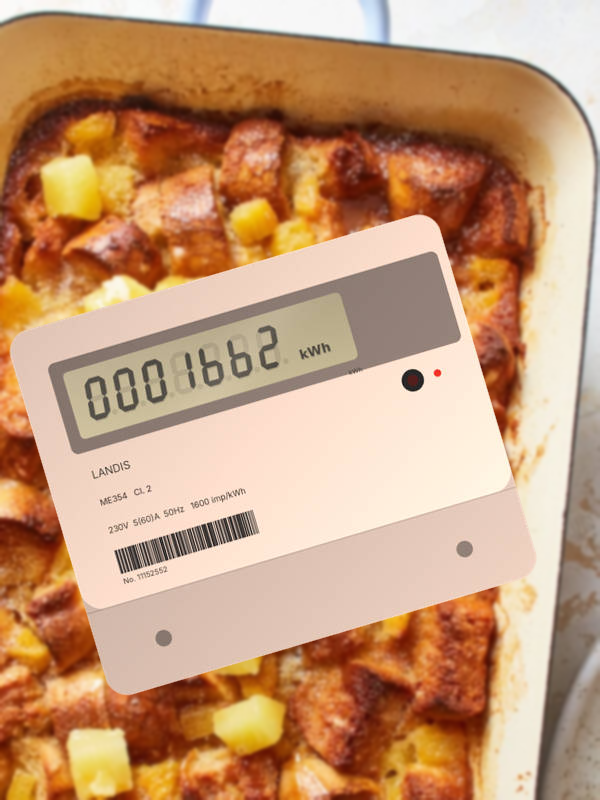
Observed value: 1662,kWh
